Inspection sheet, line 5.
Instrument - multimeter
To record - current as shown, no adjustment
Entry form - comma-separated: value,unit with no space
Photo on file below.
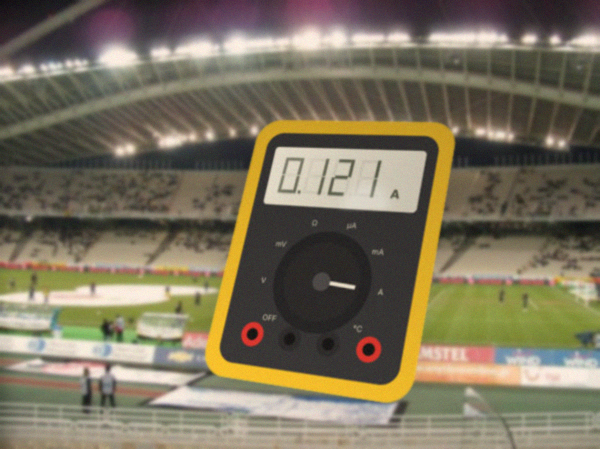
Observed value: 0.121,A
